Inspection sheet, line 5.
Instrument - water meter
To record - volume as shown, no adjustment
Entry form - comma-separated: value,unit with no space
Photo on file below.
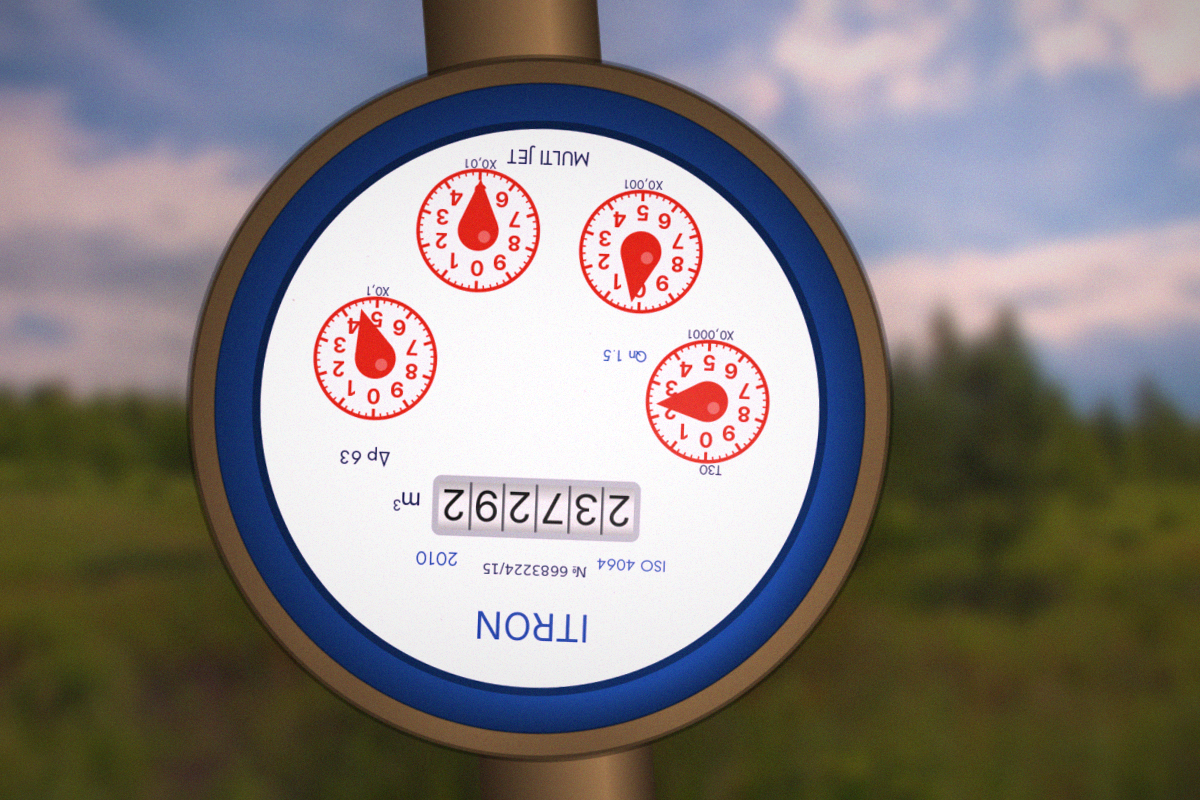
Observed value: 237292.4502,m³
